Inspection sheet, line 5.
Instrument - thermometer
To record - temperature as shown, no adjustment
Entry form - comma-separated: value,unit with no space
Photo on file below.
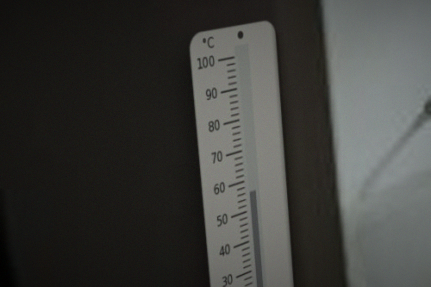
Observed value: 56,°C
